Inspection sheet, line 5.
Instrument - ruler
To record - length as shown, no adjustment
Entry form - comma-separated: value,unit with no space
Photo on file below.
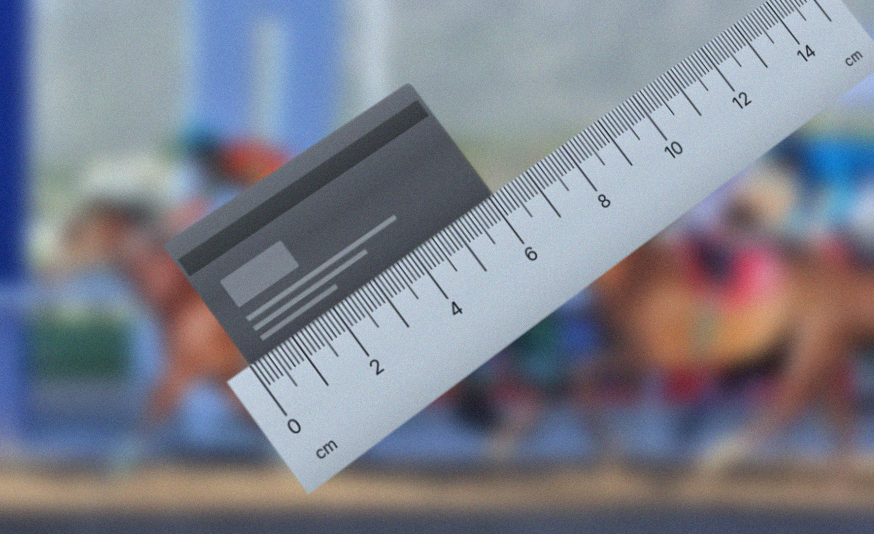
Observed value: 6.1,cm
